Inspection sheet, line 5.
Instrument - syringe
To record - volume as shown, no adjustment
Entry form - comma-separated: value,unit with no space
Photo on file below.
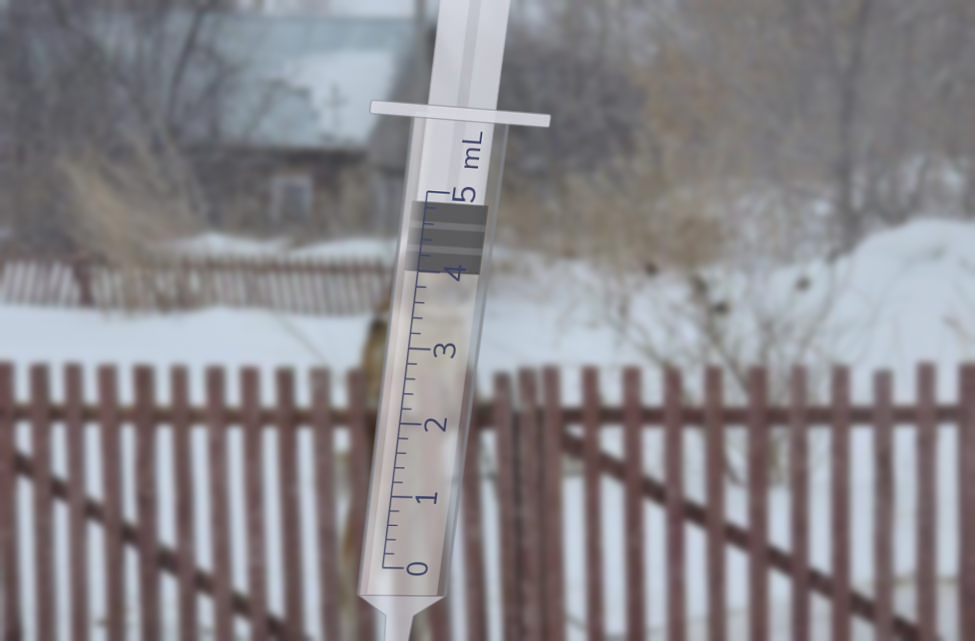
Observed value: 4,mL
